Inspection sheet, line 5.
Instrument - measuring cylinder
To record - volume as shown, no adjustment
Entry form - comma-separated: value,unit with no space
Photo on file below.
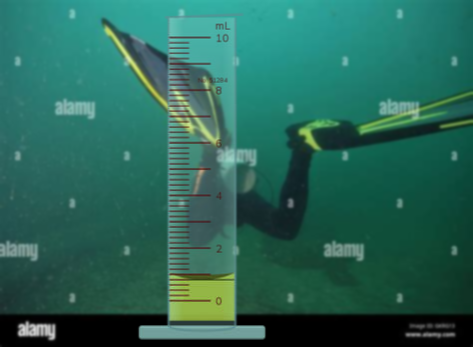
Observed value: 0.8,mL
